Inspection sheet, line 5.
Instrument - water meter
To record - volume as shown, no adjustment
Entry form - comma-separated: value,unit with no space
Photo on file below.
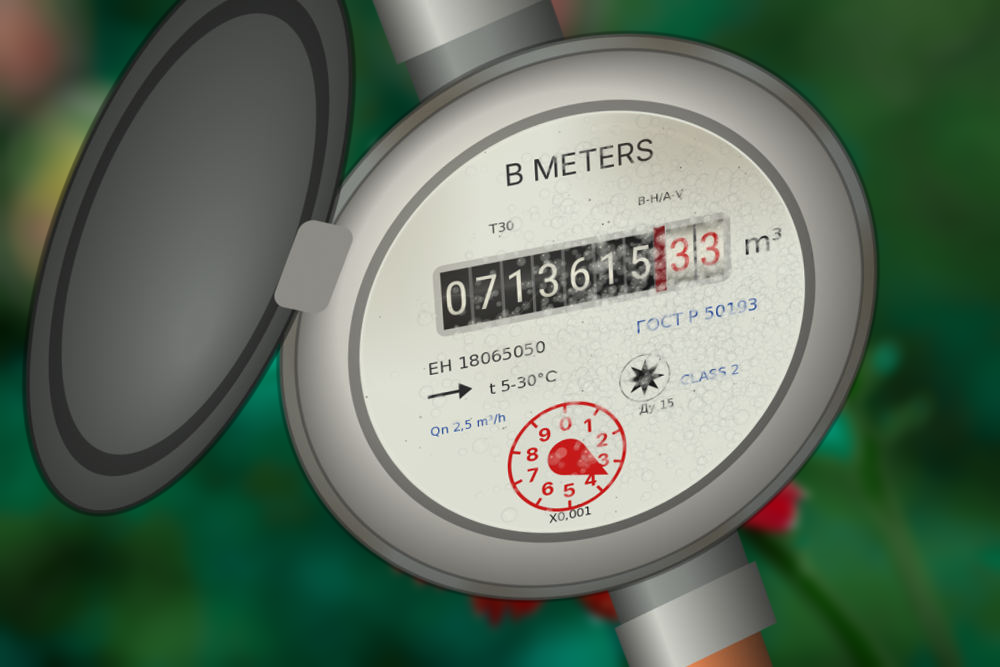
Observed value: 713615.333,m³
